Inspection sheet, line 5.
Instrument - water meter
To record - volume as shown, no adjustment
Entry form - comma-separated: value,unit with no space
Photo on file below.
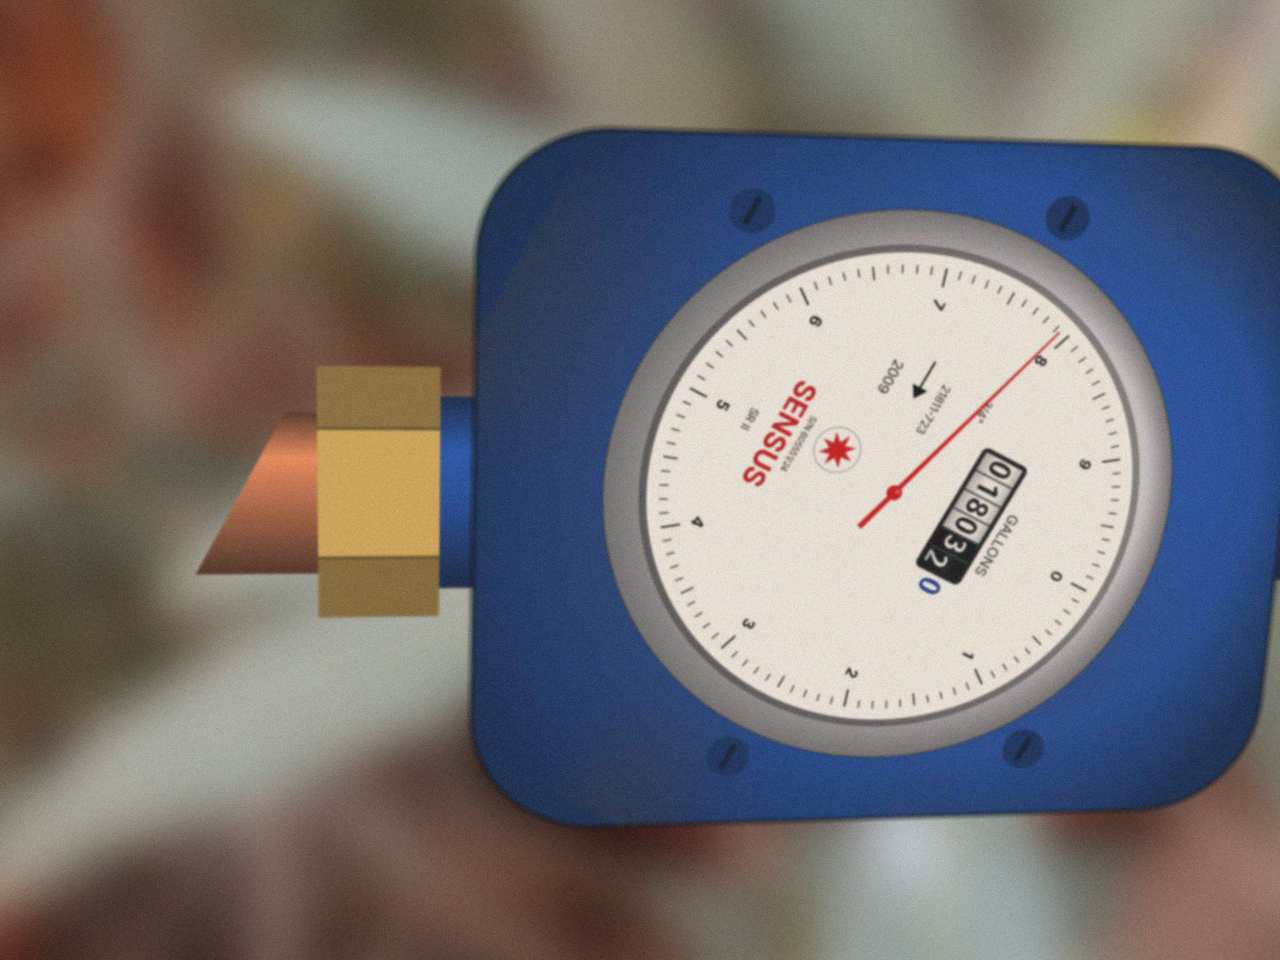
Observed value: 180317.9,gal
